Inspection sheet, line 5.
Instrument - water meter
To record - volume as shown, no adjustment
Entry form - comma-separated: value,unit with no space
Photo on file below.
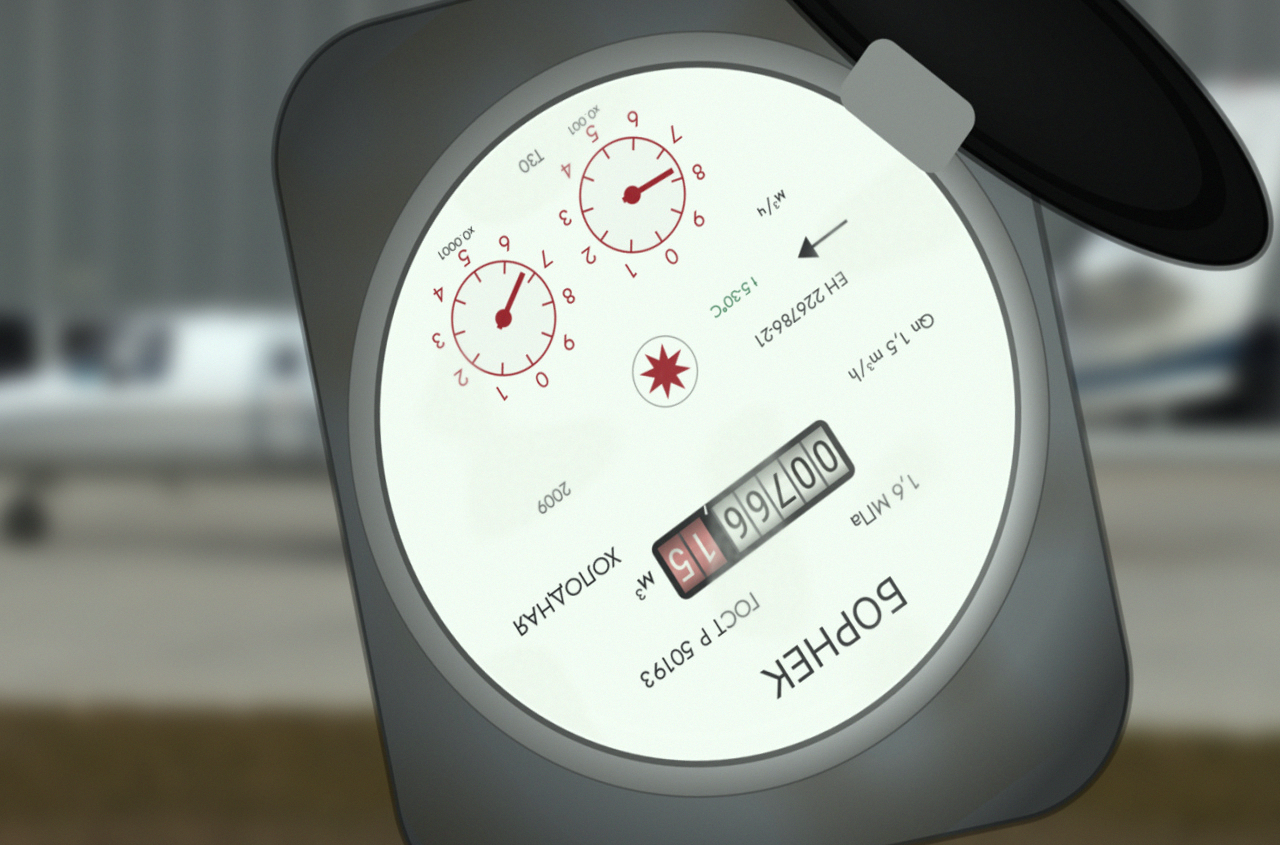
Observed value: 766.1576,m³
